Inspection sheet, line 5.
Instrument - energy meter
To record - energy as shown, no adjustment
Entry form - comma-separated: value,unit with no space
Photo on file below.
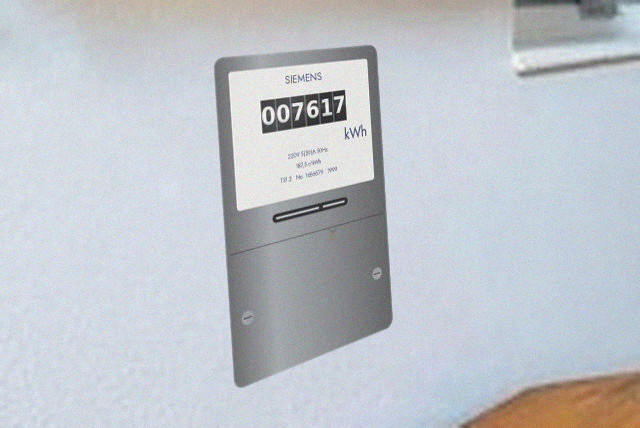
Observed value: 7617,kWh
